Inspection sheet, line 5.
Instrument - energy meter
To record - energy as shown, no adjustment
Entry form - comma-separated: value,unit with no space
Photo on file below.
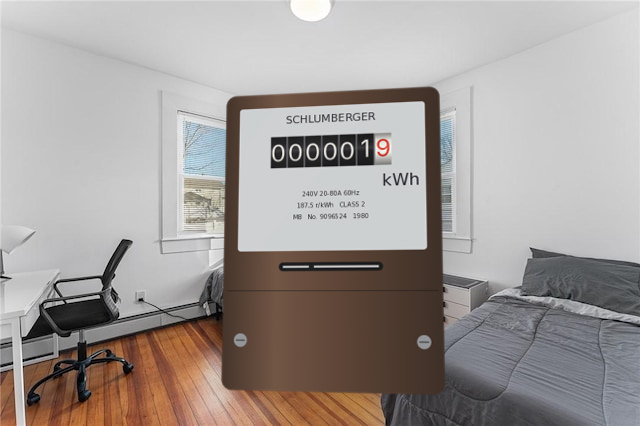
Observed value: 1.9,kWh
